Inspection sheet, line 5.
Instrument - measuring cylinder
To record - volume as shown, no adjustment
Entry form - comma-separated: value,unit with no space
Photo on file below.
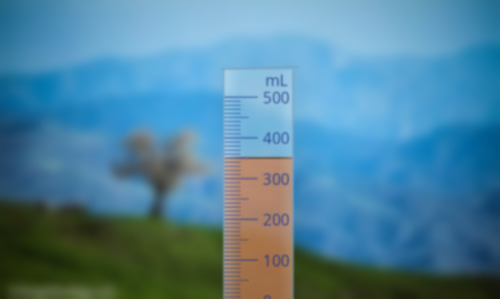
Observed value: 350,mL
